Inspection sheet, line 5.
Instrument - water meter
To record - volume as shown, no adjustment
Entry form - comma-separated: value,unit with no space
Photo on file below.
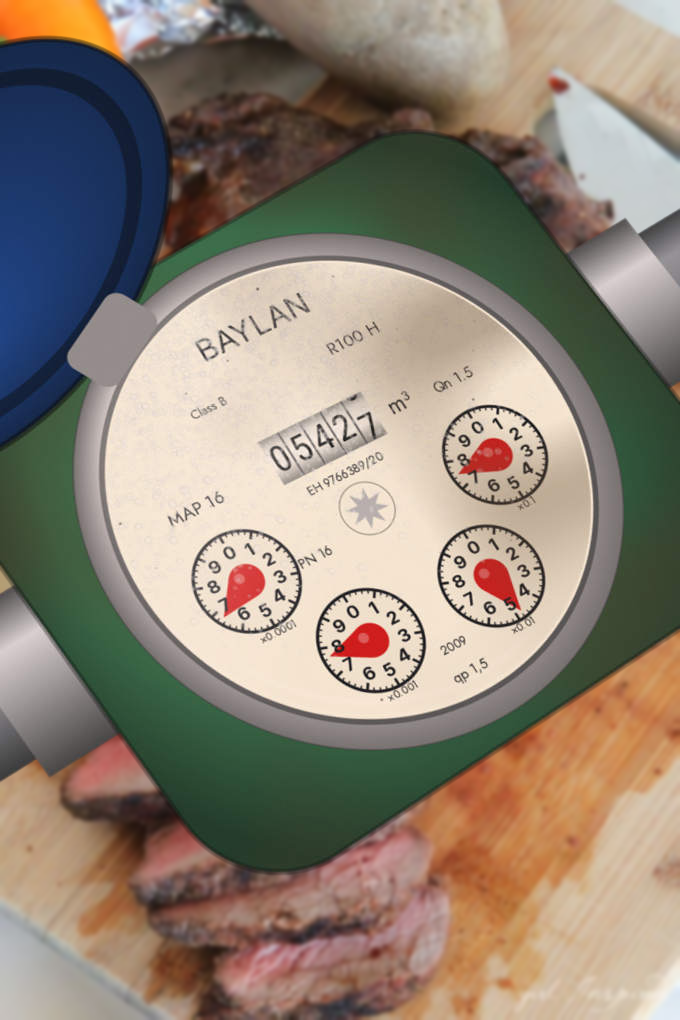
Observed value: 5426.7476,m³
